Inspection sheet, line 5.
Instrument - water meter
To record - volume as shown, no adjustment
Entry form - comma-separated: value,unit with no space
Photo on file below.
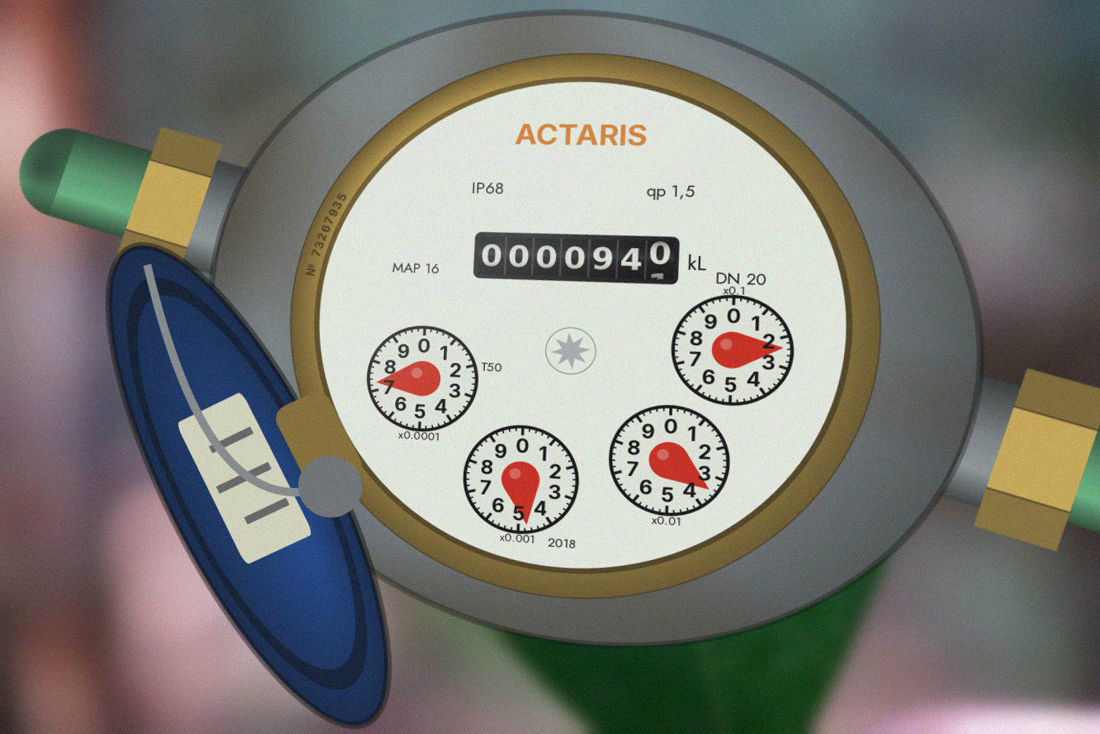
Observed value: 940.2347,kL
